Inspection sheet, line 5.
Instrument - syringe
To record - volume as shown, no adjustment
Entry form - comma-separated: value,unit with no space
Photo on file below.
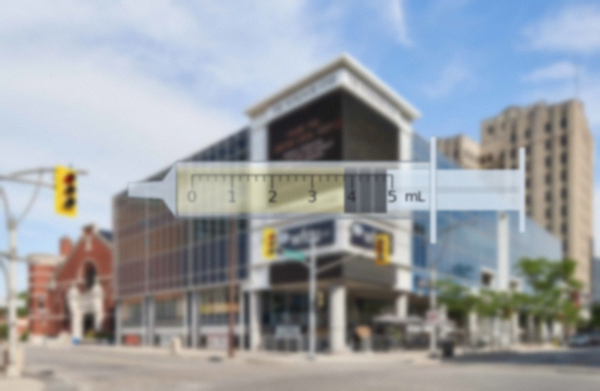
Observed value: 3.8,mL
